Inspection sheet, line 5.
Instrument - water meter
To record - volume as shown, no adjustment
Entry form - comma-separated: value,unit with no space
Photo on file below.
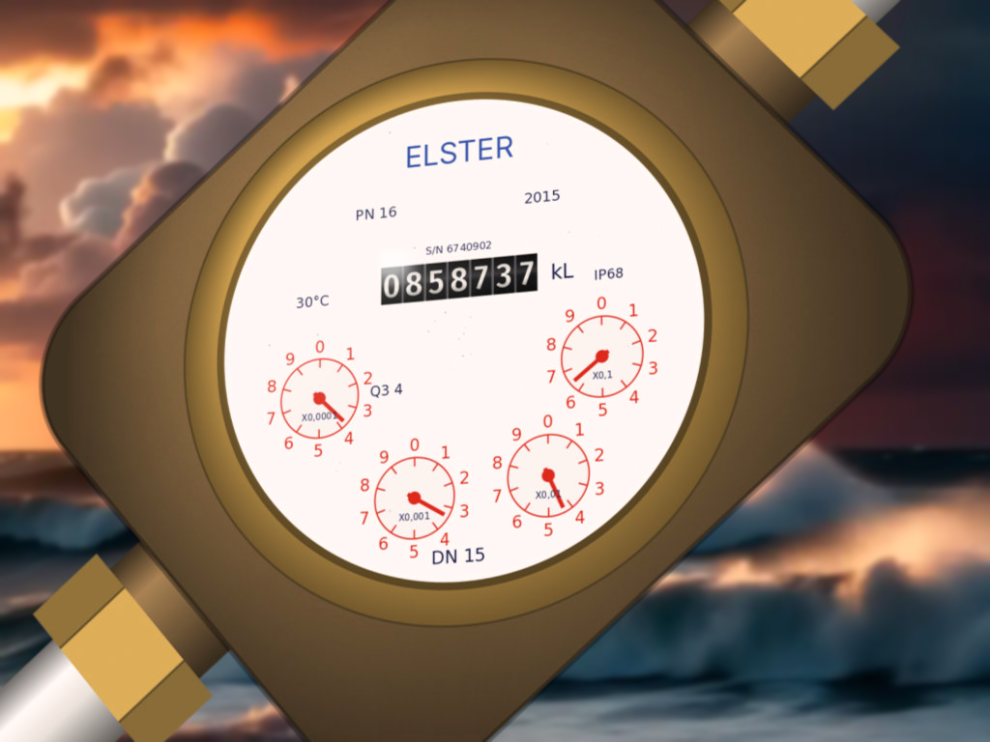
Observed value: 858737.6433,kL
